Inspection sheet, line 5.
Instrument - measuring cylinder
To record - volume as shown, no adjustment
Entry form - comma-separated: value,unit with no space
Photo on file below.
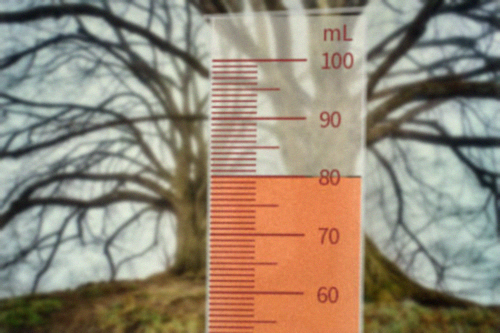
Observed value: 80,mL
